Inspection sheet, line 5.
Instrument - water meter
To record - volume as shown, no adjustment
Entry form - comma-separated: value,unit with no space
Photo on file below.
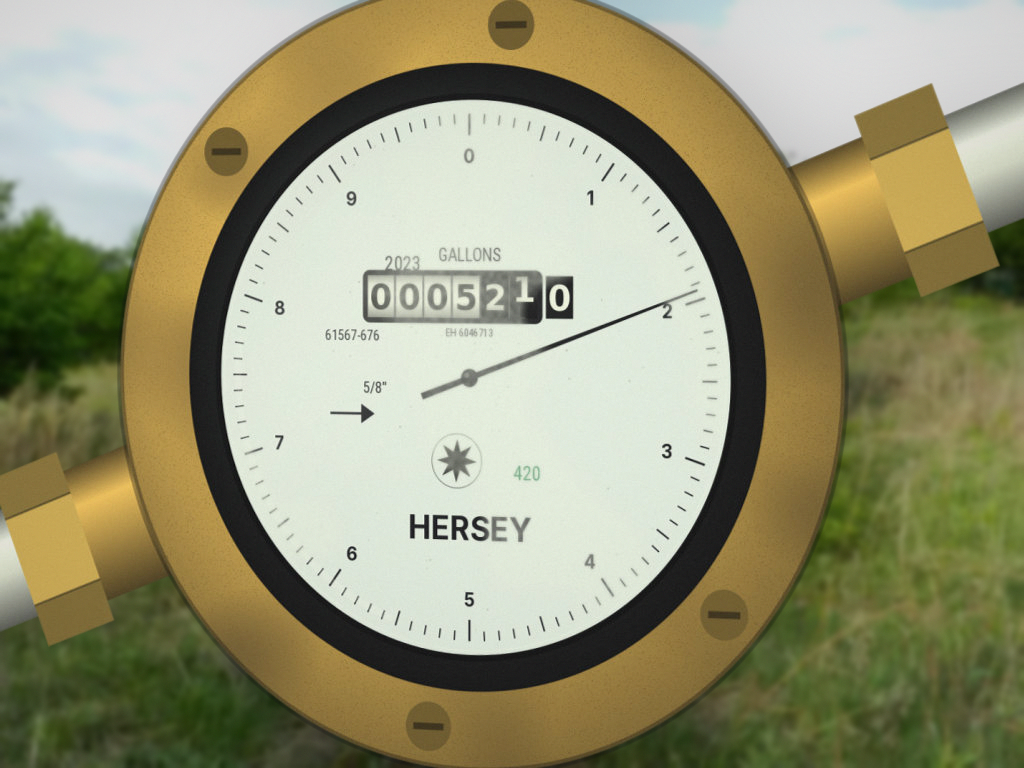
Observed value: 5211.9,gal
